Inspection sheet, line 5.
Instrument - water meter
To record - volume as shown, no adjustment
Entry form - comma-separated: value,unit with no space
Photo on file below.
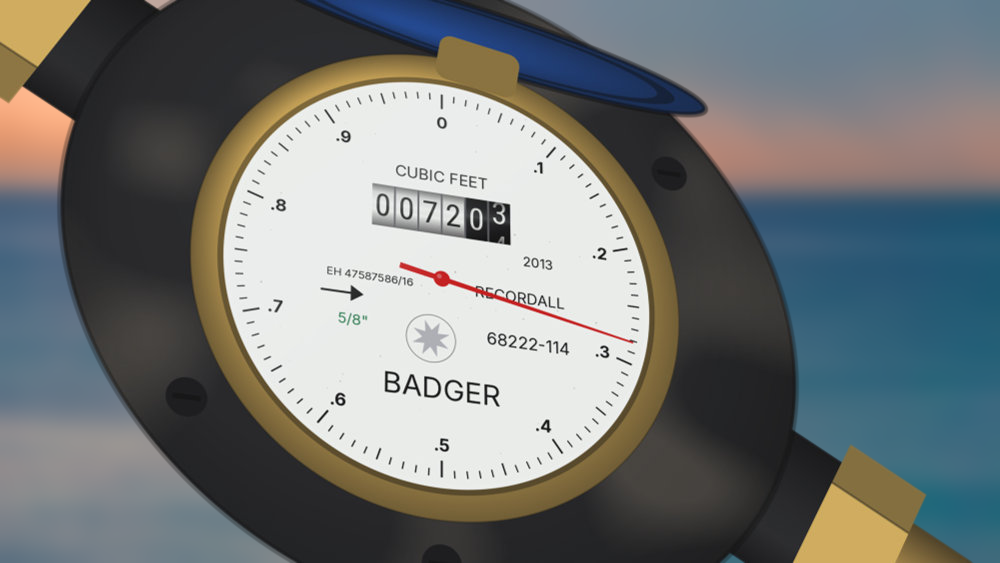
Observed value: 7203.28,ft³
